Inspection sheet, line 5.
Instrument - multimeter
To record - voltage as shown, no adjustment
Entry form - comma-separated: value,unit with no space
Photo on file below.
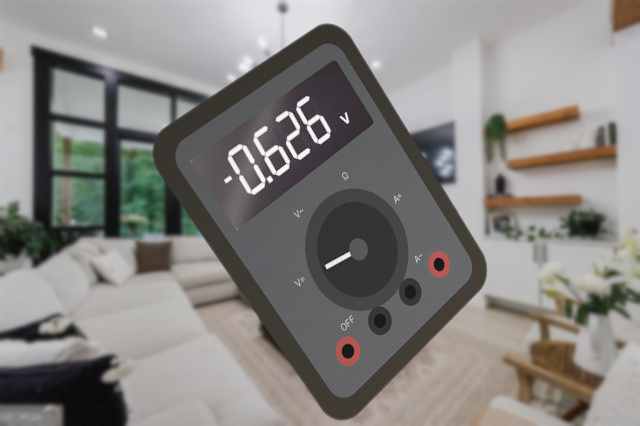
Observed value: -0.626,V
